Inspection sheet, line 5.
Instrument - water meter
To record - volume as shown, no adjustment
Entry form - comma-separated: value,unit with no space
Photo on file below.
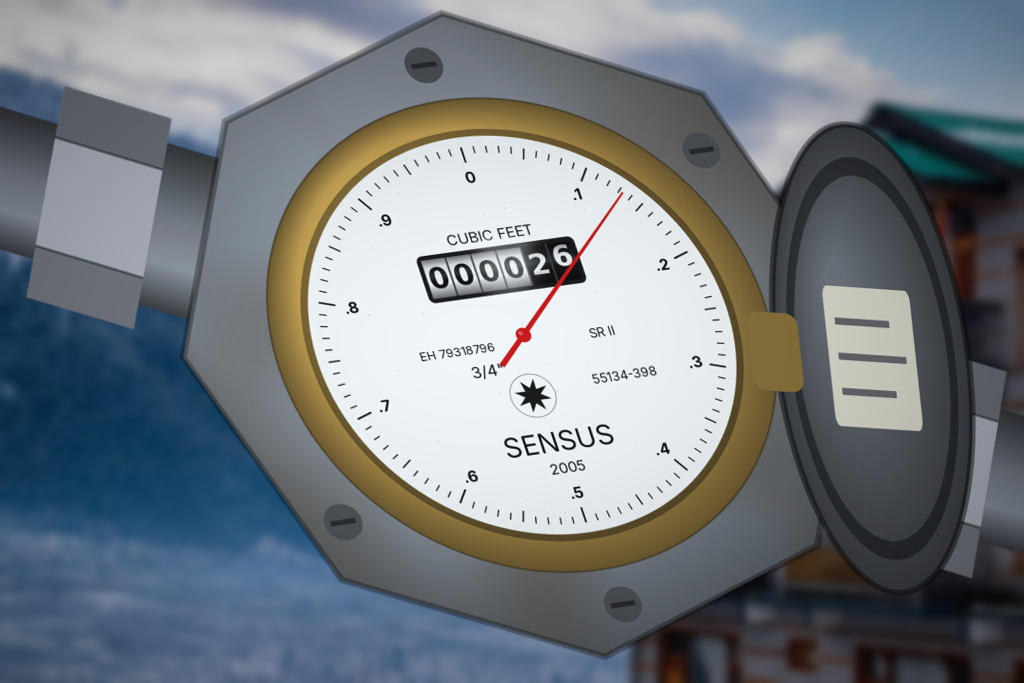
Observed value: 26.13,ft³
